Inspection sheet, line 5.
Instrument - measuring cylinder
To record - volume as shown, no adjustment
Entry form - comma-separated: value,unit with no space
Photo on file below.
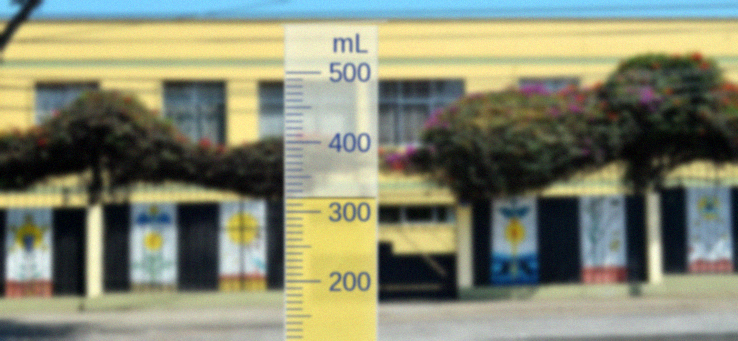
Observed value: 320,mL
